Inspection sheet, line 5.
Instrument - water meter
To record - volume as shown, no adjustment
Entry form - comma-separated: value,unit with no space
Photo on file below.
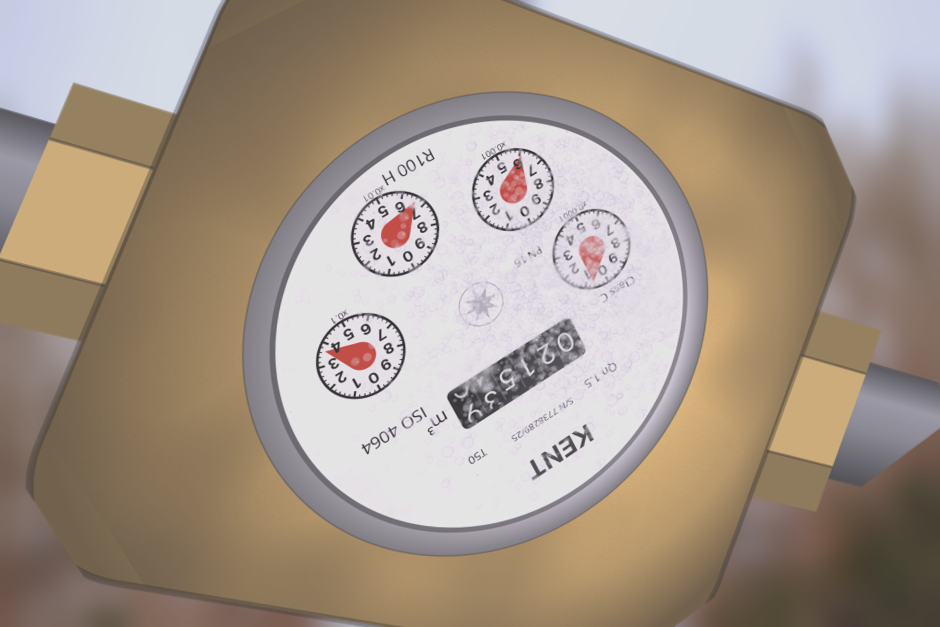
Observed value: 21539.3660,m³
